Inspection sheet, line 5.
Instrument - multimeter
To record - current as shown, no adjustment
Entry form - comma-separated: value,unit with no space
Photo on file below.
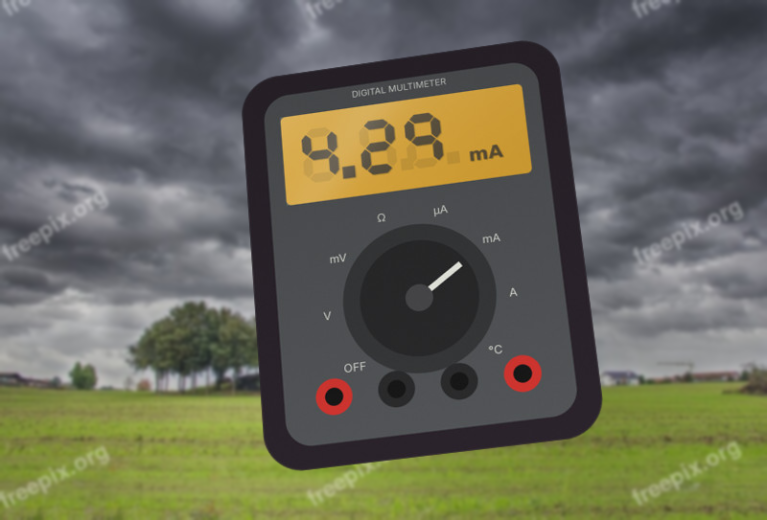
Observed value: 4.29,mA
